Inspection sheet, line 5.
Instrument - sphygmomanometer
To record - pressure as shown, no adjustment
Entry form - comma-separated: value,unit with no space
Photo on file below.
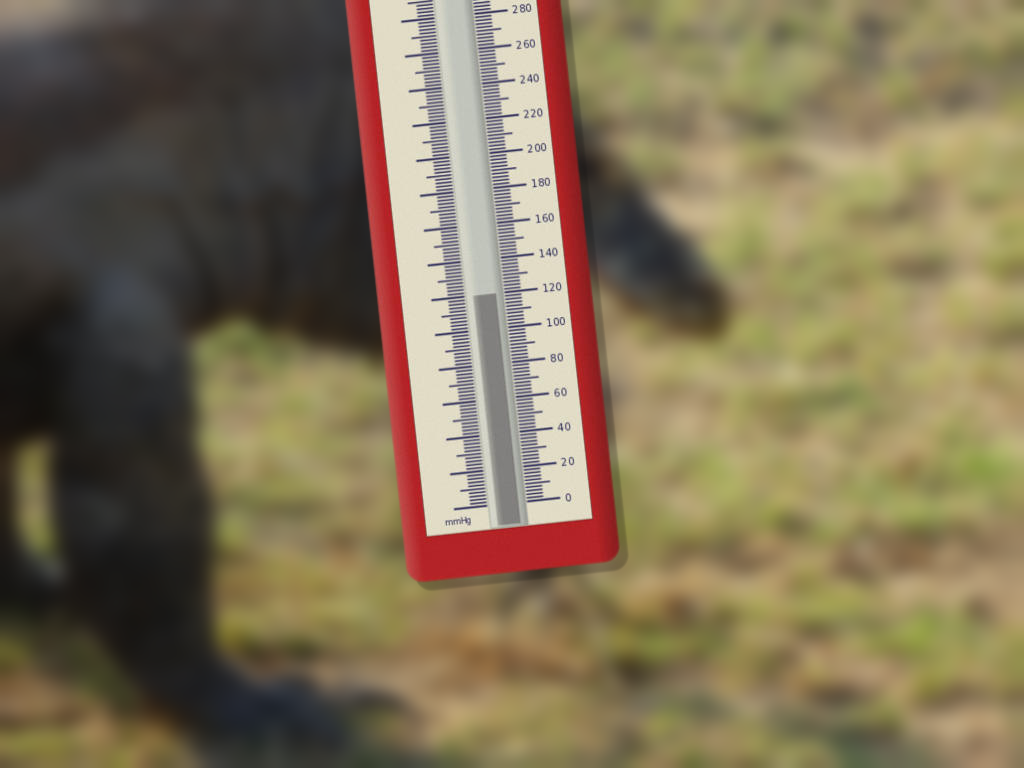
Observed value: 120,mmHg
